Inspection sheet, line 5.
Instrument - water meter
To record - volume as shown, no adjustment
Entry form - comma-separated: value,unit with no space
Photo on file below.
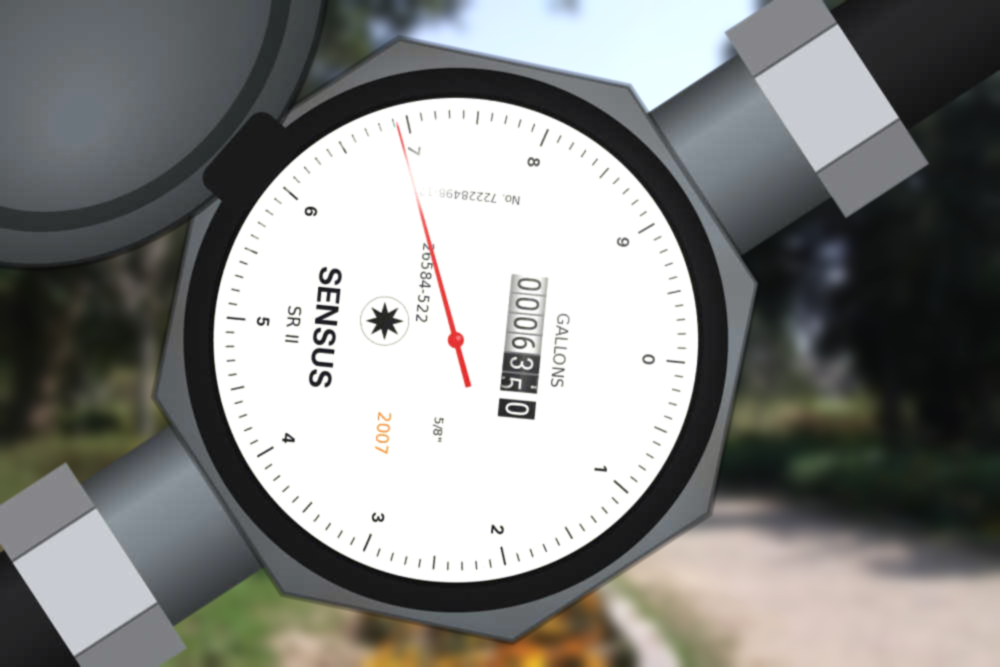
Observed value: 6346.9,gal
